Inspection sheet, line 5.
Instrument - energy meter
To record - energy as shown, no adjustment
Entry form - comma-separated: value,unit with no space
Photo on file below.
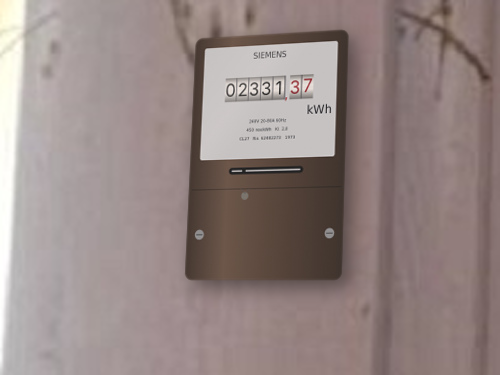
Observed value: 2331.37,kWh
